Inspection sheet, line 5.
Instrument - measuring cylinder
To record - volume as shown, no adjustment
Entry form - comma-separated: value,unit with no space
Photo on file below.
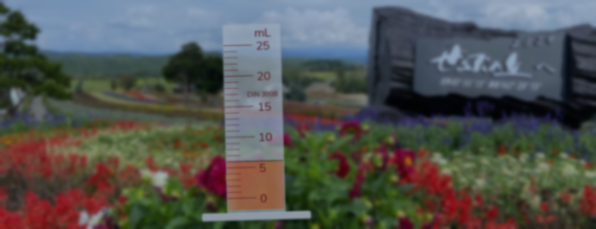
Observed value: 6,mL
